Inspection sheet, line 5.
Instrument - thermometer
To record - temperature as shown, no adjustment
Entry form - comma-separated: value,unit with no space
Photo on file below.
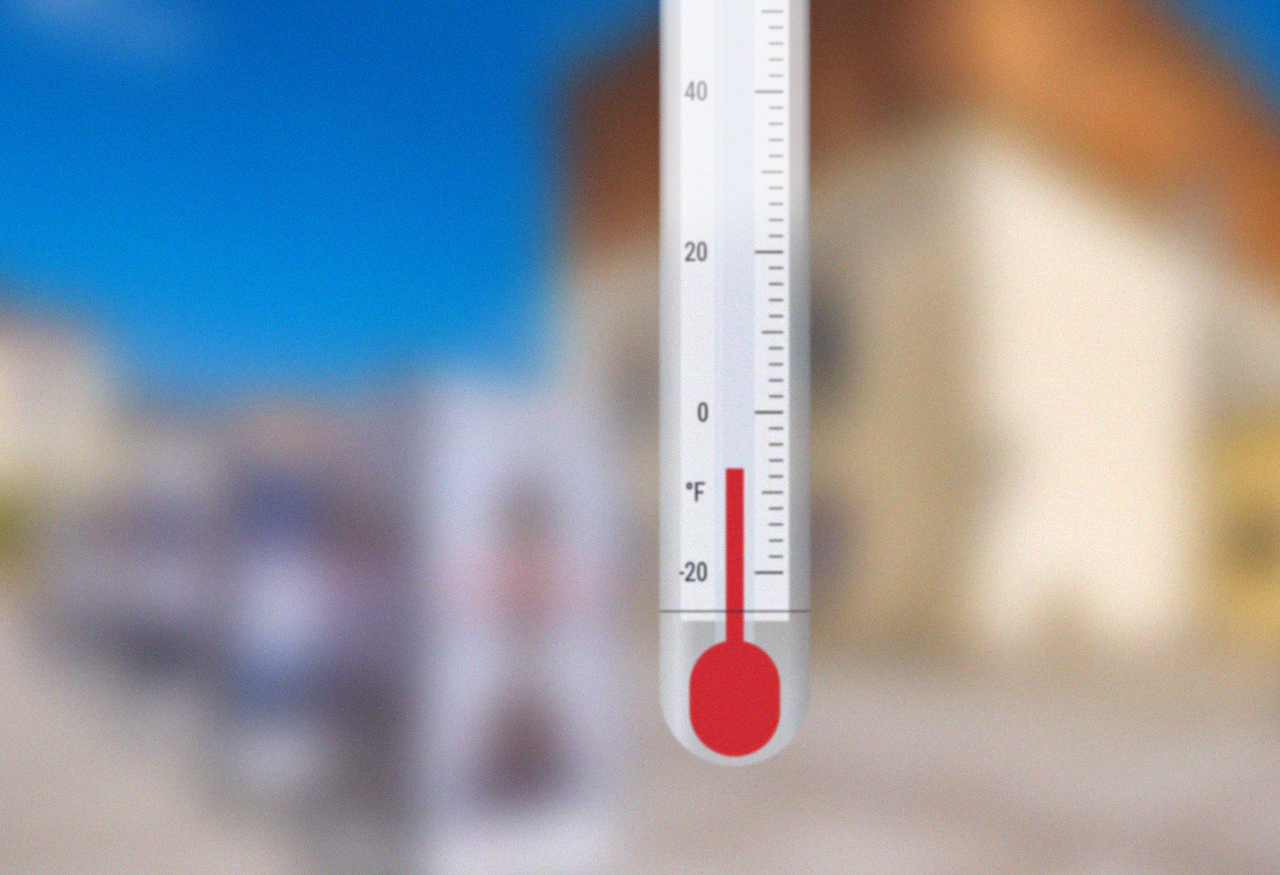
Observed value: -7,°F
